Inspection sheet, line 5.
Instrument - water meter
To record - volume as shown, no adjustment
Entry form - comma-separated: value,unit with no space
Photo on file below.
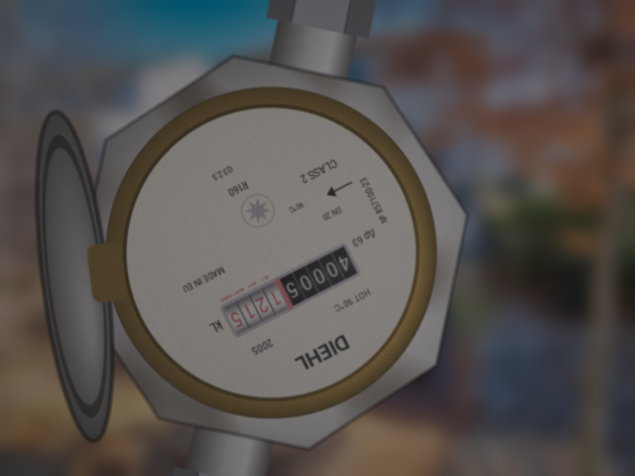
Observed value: 40005.1215,kL
